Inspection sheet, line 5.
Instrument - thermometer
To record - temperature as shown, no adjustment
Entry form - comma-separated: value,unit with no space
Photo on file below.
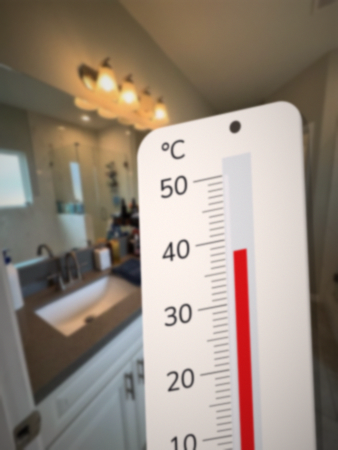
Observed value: 38,°C
